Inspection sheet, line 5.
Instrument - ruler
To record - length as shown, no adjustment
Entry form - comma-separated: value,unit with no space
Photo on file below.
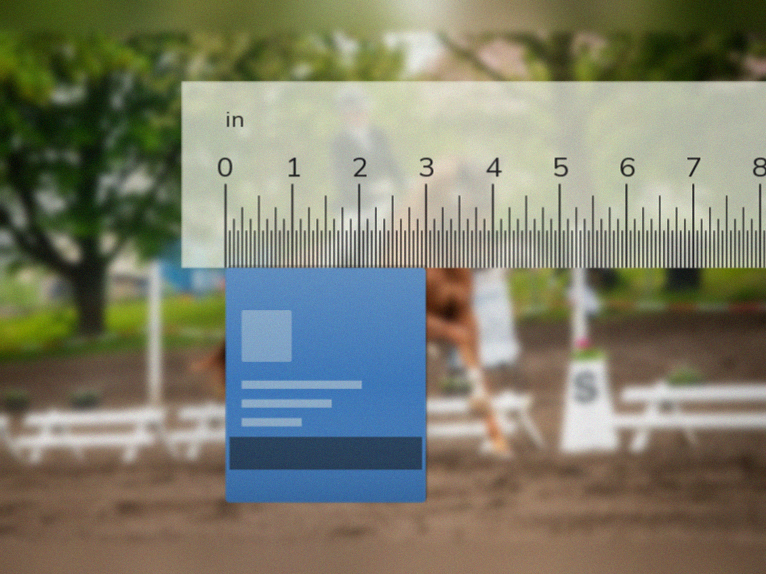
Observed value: 3,in
